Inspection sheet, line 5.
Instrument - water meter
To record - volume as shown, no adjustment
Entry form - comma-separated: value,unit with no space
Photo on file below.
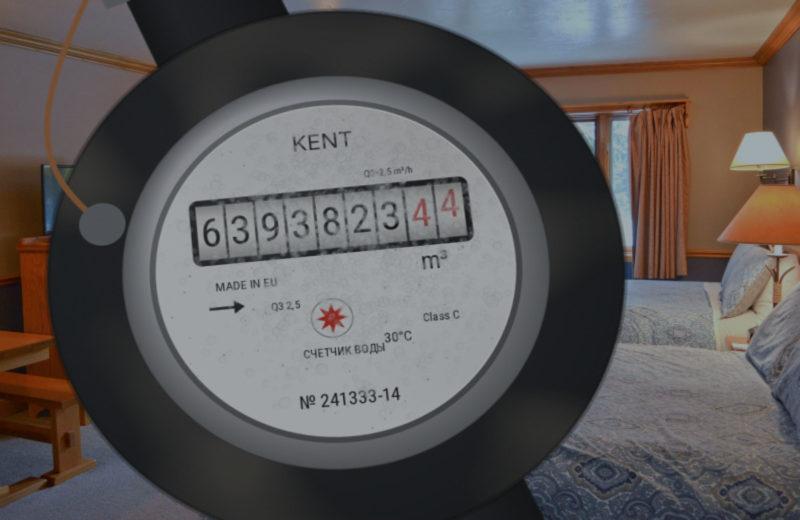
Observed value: 6393823.44,m³
